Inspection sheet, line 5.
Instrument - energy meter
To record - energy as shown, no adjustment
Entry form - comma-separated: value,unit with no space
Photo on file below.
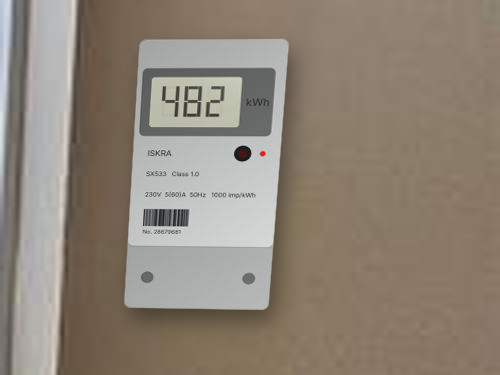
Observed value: 482,kWh
